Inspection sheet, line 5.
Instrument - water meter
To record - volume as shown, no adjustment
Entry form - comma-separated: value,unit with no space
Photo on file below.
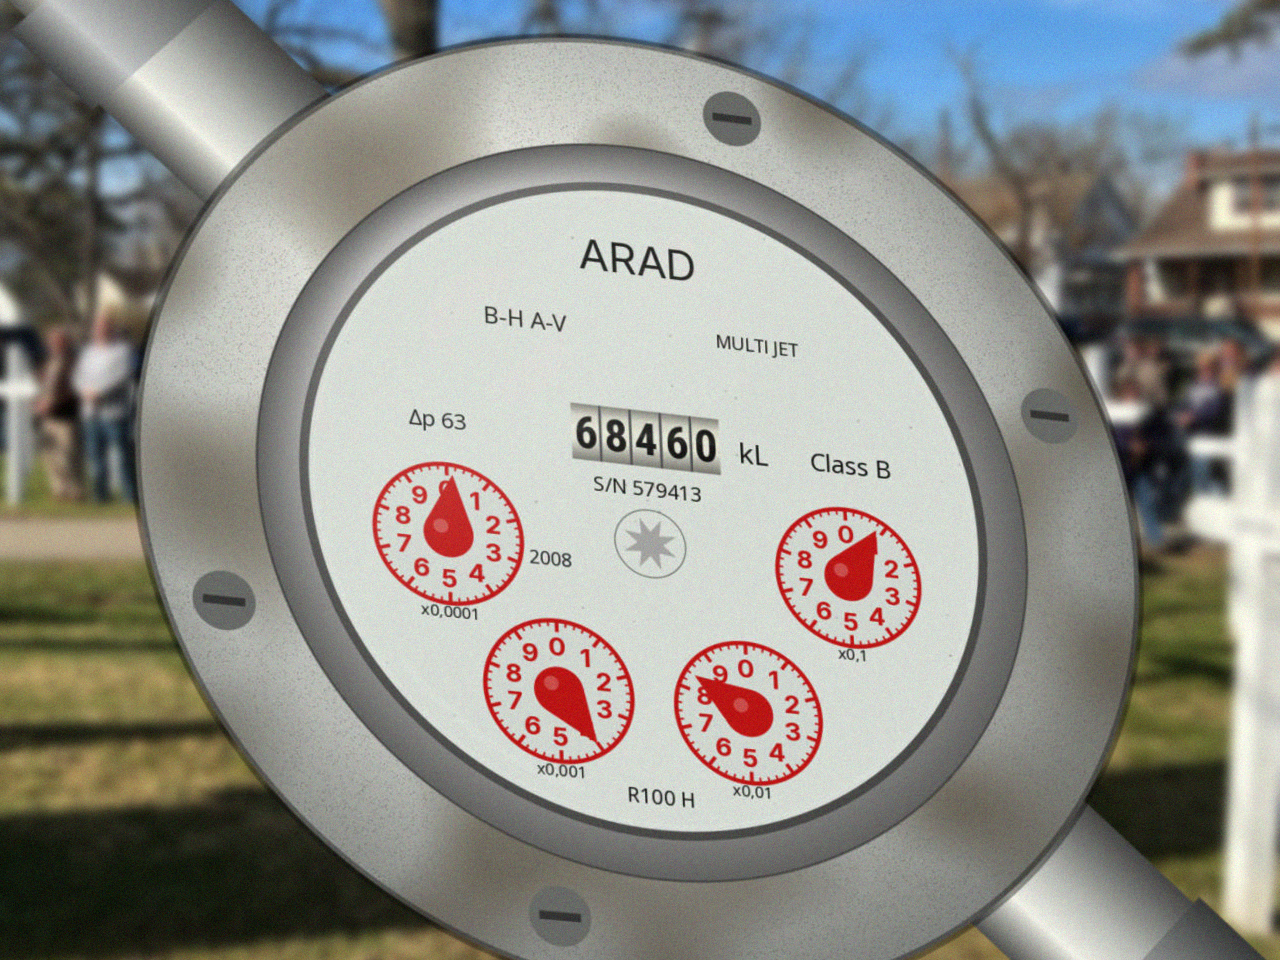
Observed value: 68460.0840,kL
